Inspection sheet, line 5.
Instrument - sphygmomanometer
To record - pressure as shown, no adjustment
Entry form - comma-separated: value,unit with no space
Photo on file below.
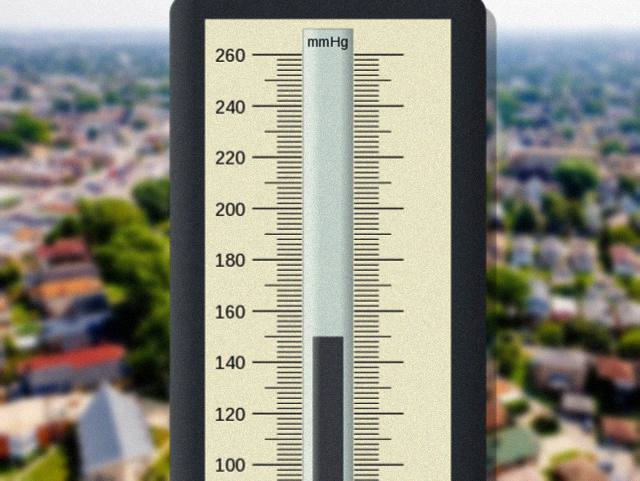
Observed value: 150,mmHg
